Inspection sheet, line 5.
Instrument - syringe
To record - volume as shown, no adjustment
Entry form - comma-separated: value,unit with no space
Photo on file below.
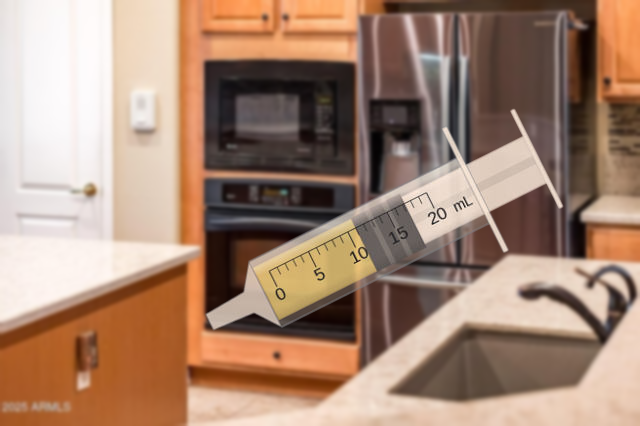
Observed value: 11,mL
